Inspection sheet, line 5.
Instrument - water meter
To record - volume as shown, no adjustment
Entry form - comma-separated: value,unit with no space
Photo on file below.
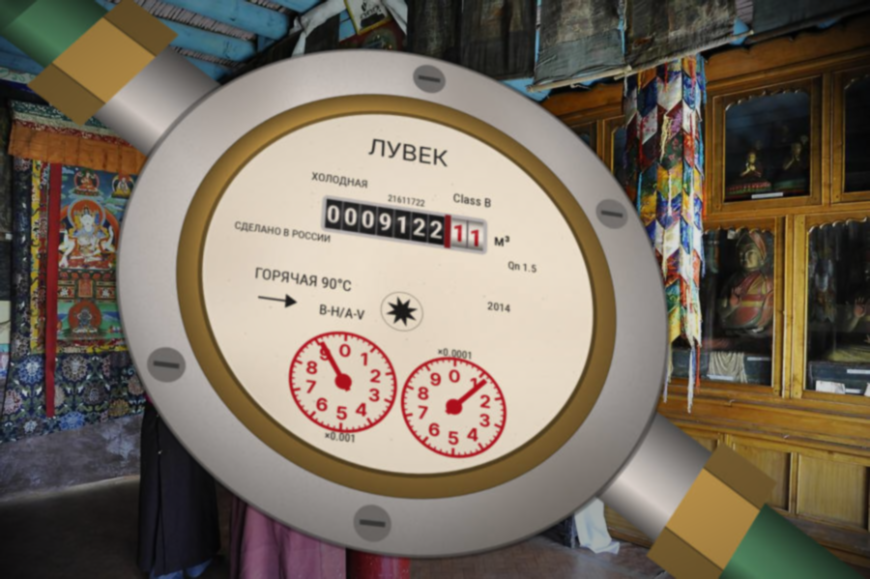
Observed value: 9122.1091,m³
